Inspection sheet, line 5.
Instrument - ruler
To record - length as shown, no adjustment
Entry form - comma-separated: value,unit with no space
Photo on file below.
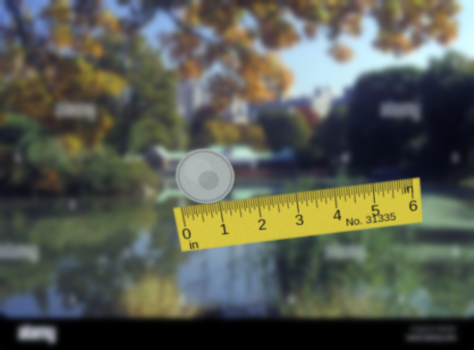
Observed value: 1.5,in
